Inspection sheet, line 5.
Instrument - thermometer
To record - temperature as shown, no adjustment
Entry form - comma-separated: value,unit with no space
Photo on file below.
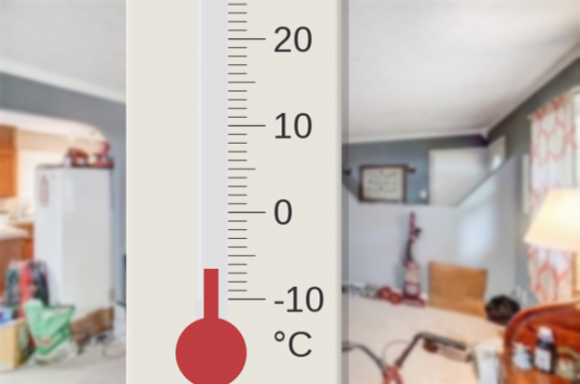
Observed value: -6.5,°C
